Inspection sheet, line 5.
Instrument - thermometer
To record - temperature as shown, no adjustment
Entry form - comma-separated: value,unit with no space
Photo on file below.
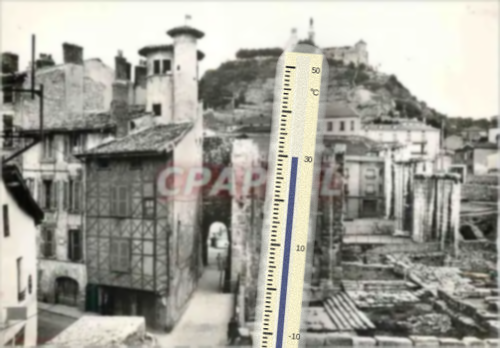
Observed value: 30,°C
